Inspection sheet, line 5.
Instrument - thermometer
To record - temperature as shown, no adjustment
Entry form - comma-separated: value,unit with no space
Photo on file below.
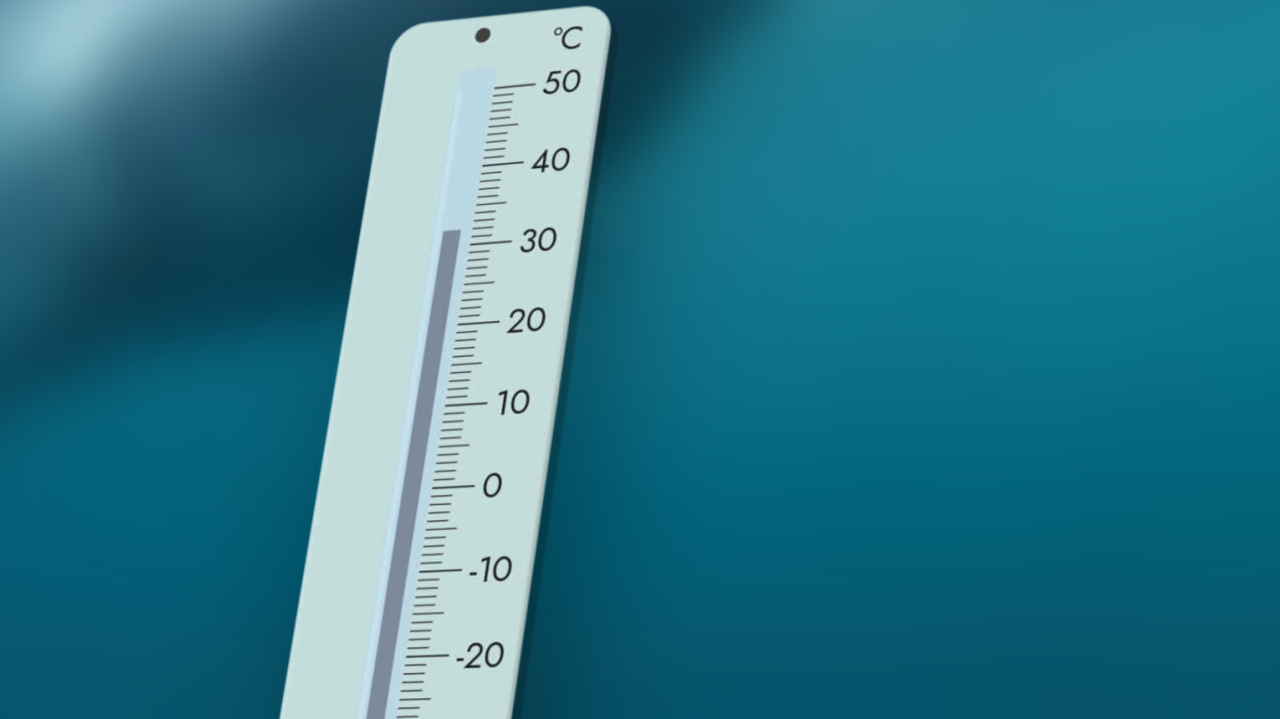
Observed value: 32,°C
